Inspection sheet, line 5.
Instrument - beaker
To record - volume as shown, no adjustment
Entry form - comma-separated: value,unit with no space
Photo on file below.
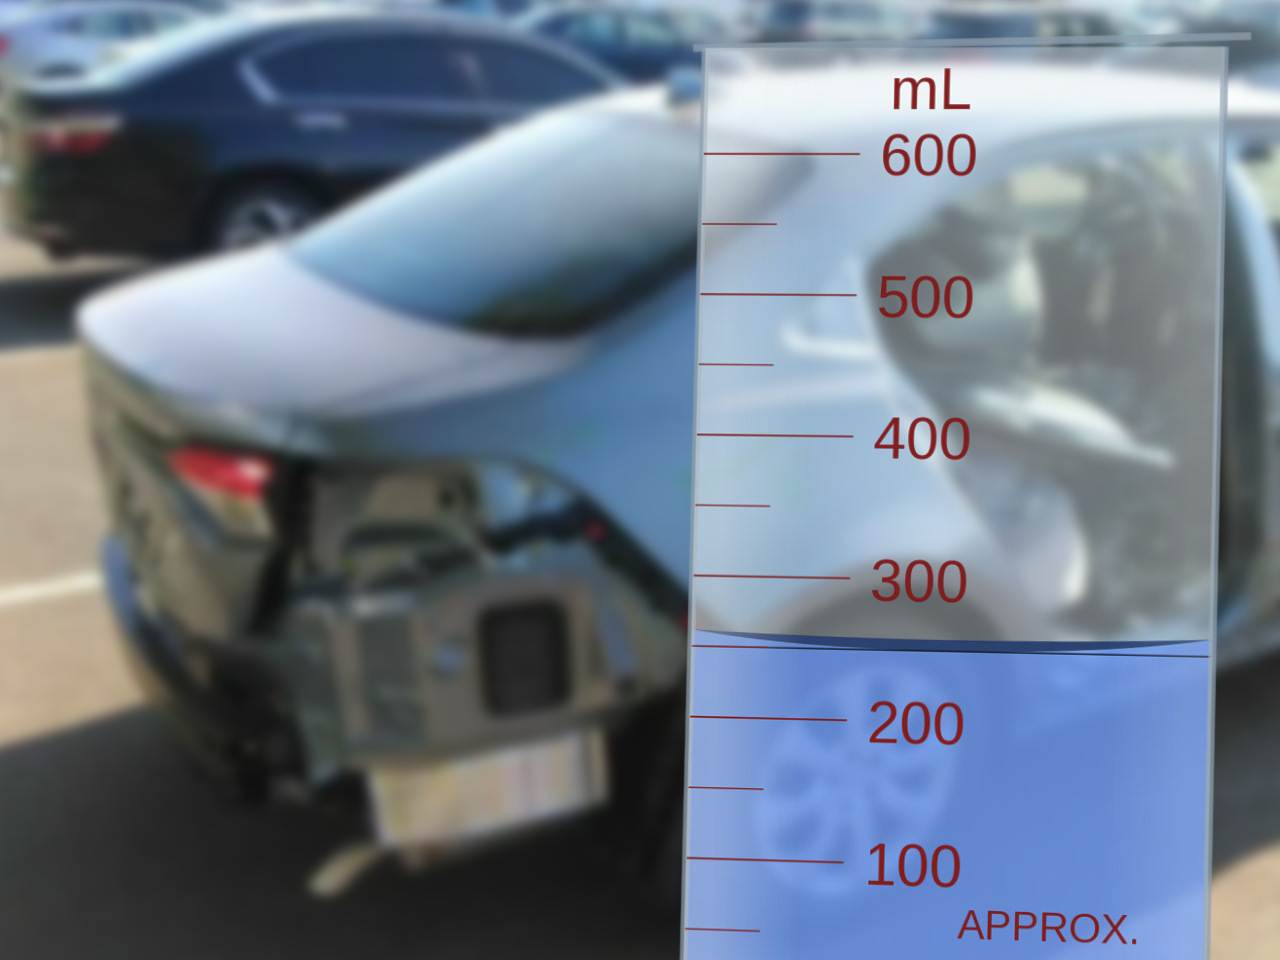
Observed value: 250,mL
